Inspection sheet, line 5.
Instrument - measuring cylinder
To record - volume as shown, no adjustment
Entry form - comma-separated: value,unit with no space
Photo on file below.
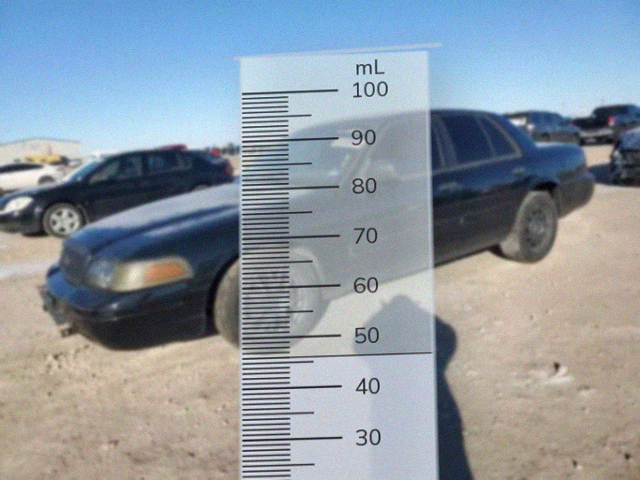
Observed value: 46,mL
